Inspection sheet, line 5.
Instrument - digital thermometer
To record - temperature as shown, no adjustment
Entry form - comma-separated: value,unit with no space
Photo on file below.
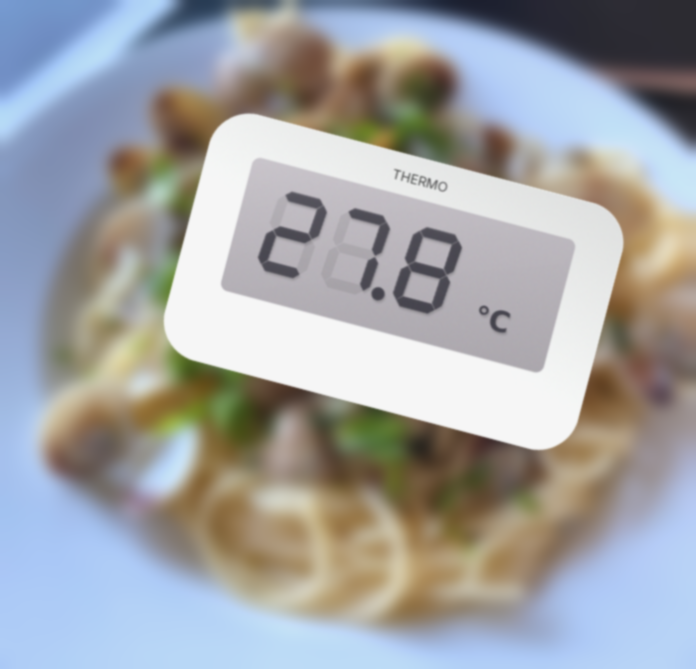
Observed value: 27.8,°C
